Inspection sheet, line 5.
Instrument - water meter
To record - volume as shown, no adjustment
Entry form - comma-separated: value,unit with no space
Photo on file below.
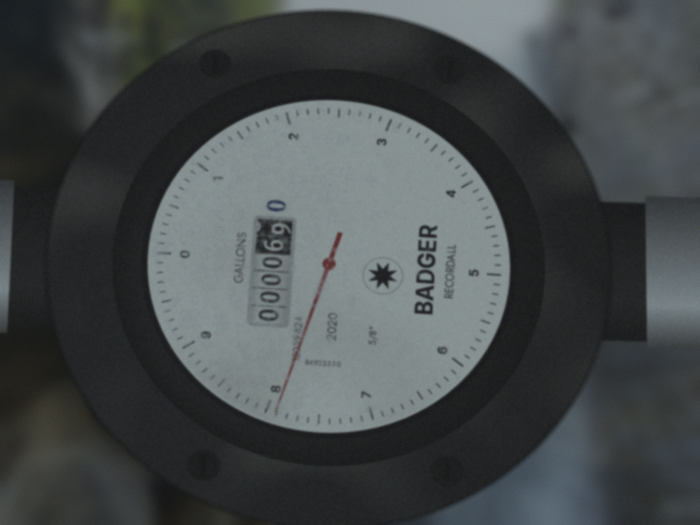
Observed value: 687.9,gal
